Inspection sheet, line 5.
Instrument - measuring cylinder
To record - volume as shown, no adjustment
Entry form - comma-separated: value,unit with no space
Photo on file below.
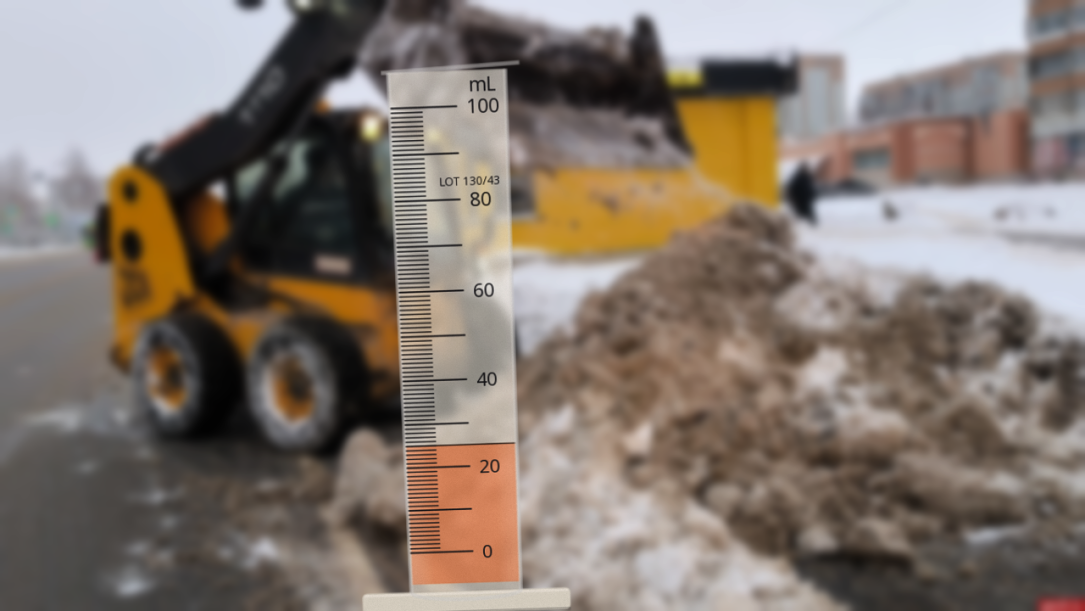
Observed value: 25,mL
